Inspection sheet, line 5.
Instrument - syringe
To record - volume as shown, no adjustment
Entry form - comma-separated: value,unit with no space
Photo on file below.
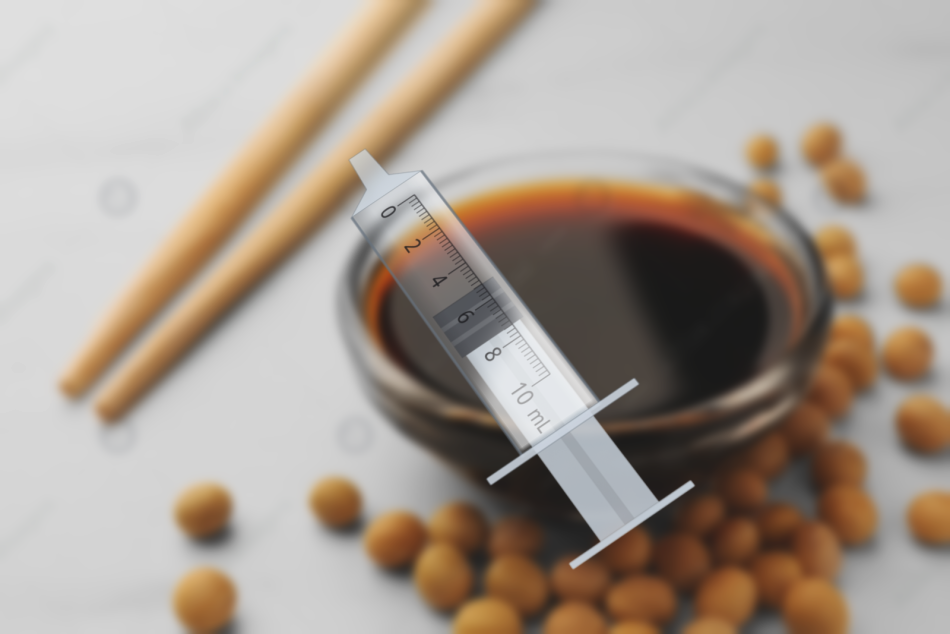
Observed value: 5.2,mL
